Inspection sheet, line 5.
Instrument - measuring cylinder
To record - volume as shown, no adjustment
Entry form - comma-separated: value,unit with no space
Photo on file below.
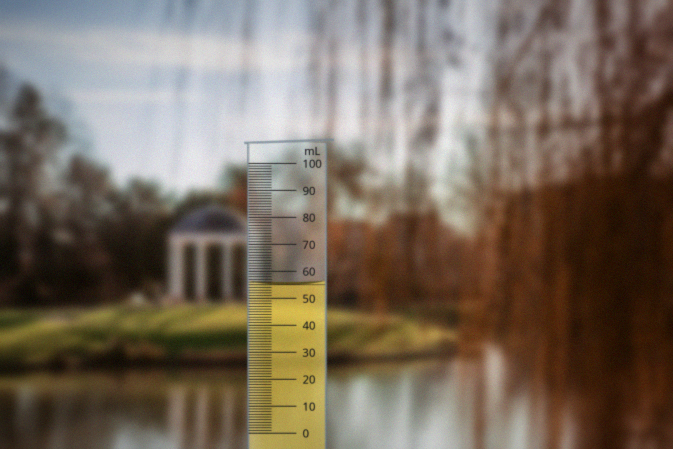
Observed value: 55,mL
